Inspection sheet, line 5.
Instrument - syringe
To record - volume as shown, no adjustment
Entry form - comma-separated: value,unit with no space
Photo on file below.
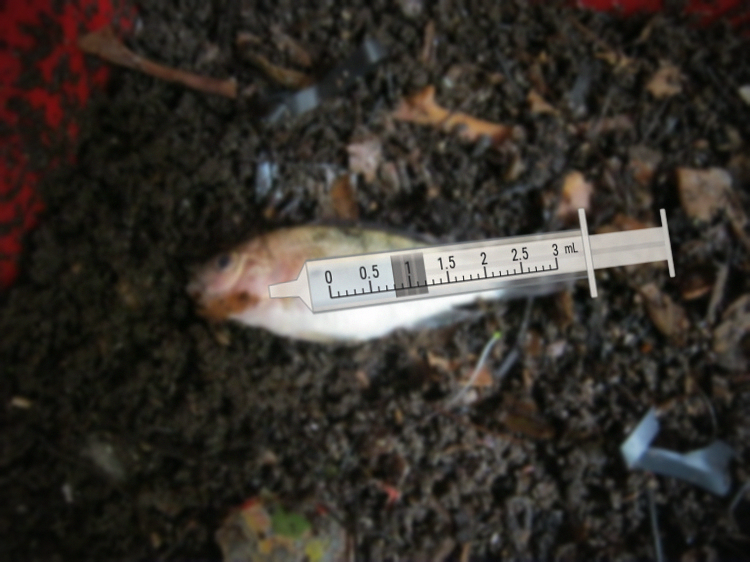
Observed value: 0.8,mL
